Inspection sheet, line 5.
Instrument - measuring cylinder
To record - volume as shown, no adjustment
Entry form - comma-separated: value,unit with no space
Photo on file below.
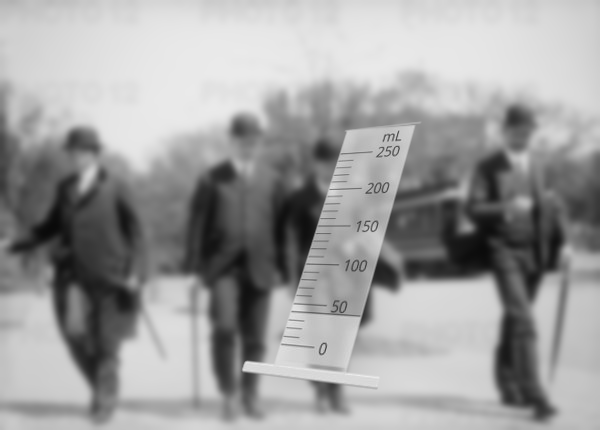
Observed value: 40,mL
